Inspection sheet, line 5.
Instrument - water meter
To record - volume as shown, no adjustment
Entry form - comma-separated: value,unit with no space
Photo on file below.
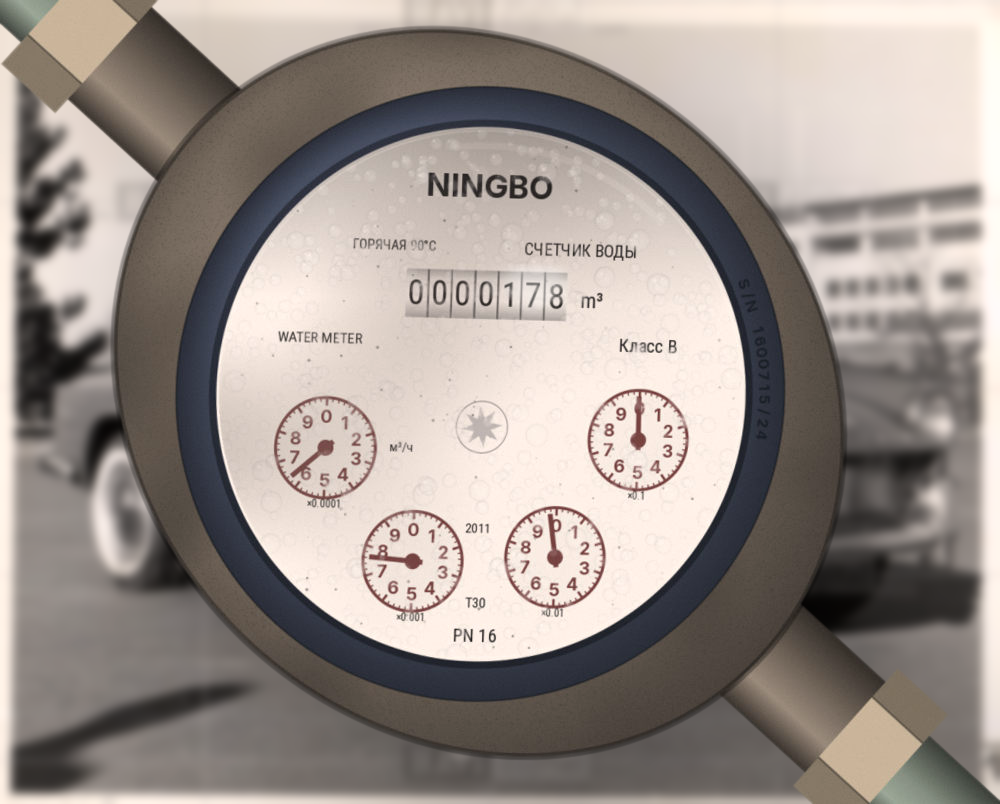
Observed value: 177.9976,m³
